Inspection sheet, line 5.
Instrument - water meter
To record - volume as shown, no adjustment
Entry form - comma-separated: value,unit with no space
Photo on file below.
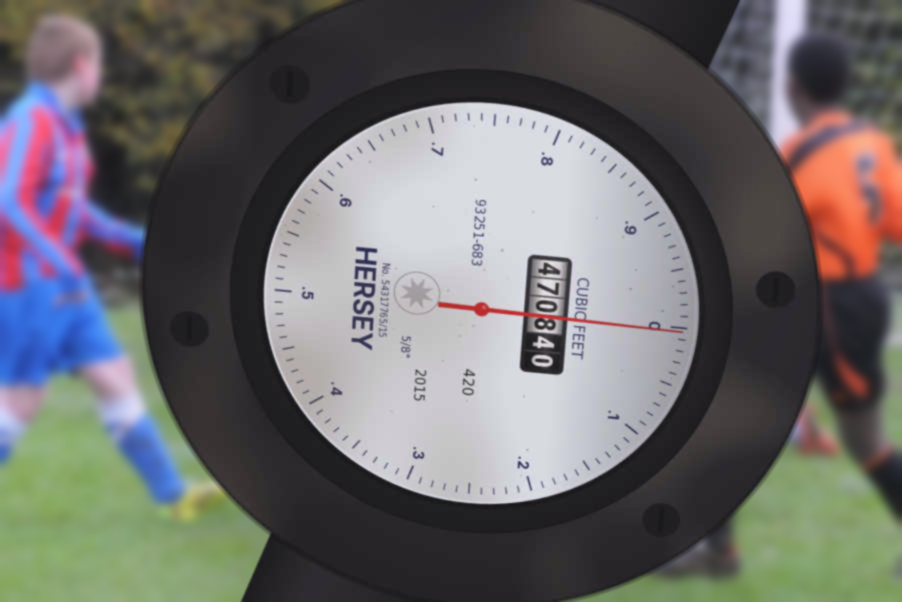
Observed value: 470840.00,ft³
